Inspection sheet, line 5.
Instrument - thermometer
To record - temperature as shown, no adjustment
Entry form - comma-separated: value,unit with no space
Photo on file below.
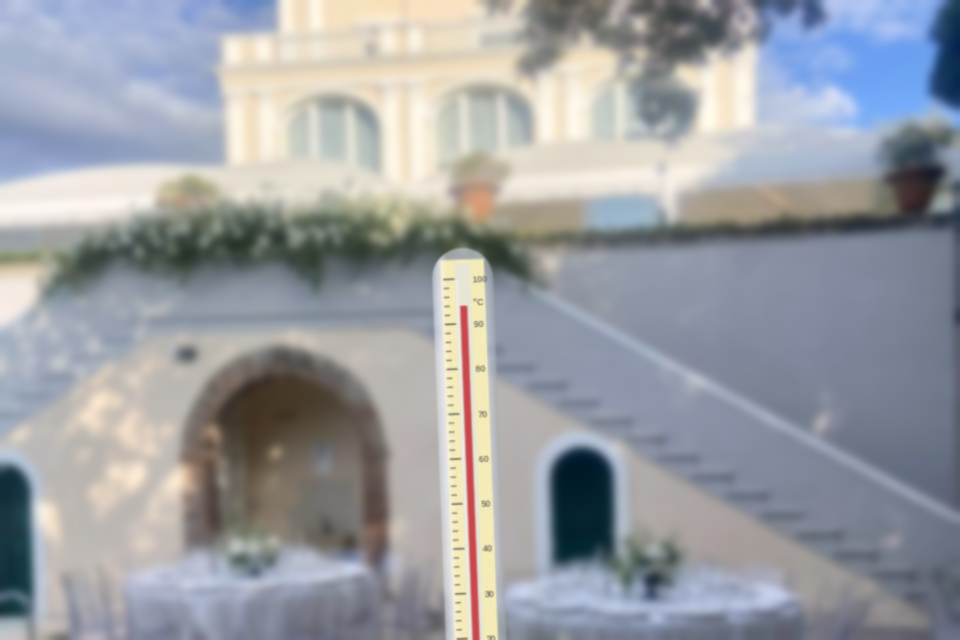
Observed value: 94,°C
